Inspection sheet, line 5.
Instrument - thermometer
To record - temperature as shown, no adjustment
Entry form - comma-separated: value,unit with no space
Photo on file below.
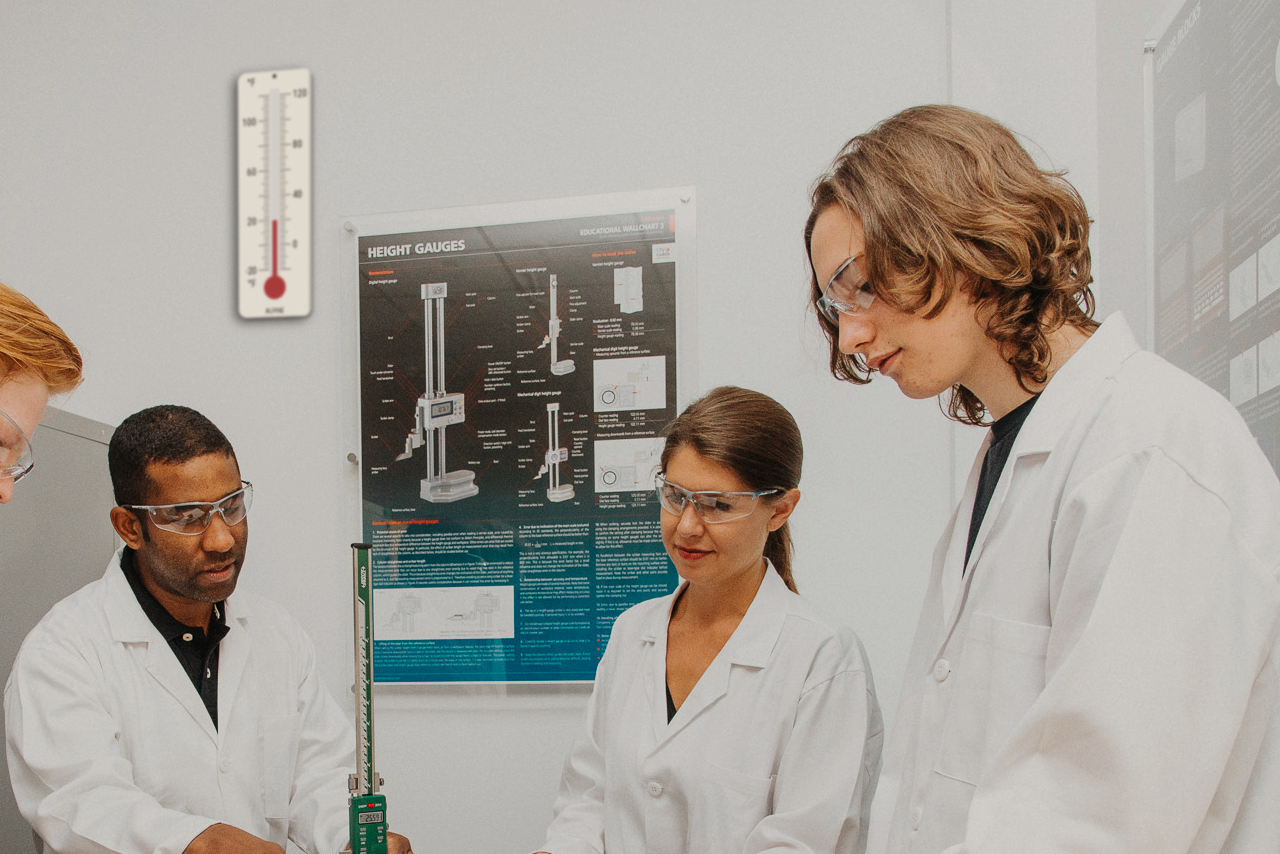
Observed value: 20,°F
